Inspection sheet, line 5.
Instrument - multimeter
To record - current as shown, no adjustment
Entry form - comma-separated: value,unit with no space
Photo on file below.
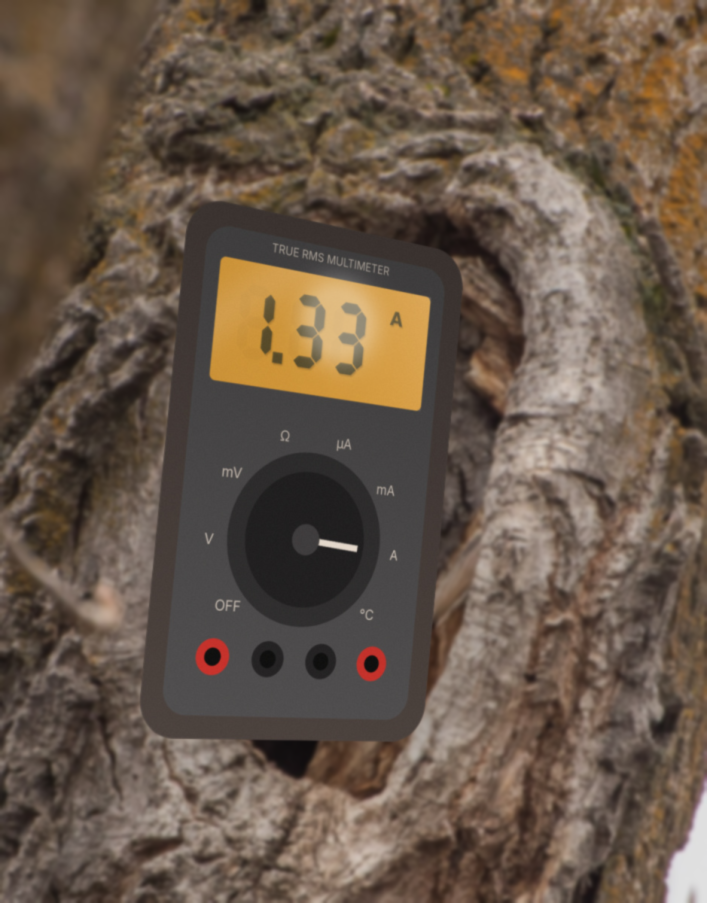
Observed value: 1.33,A
